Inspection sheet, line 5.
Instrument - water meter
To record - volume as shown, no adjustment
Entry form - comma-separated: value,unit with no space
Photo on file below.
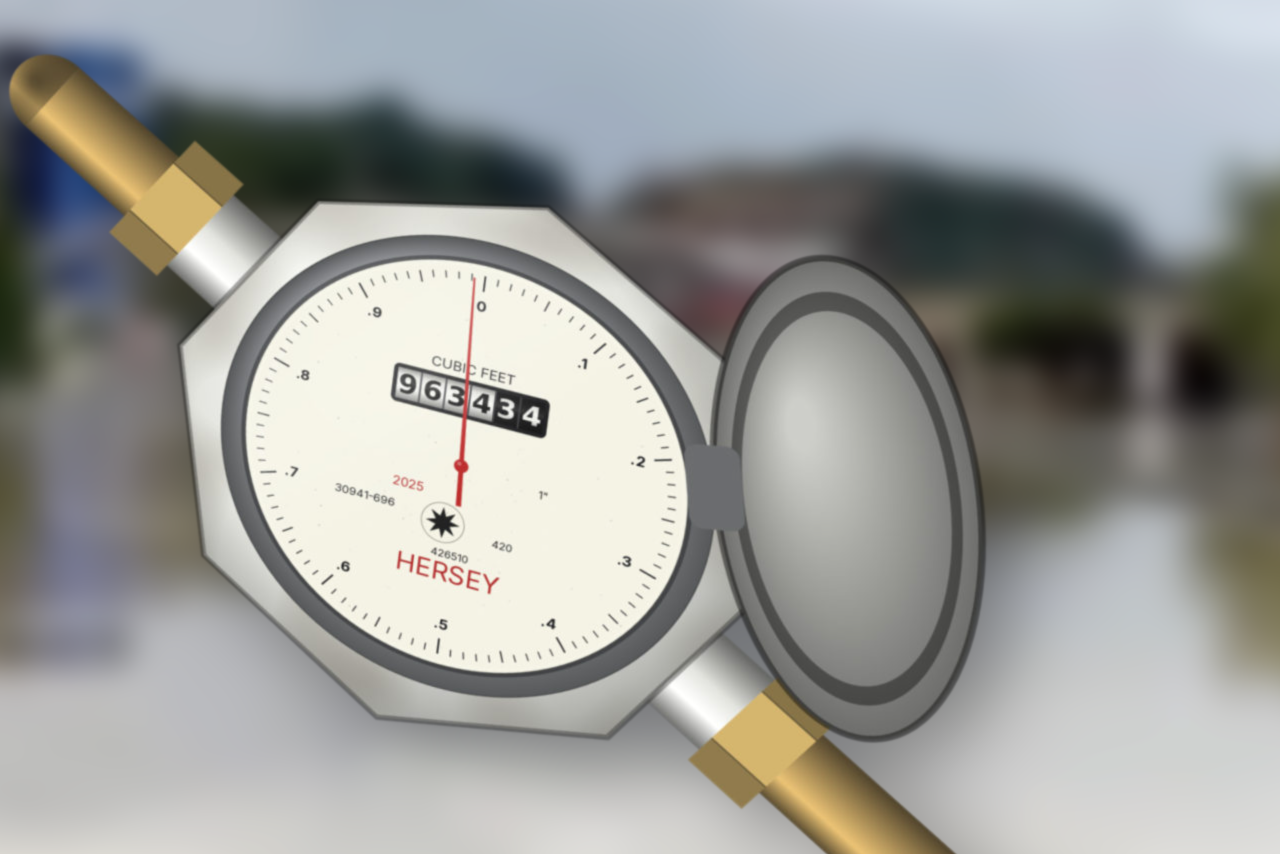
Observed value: 963433.99,ft³
